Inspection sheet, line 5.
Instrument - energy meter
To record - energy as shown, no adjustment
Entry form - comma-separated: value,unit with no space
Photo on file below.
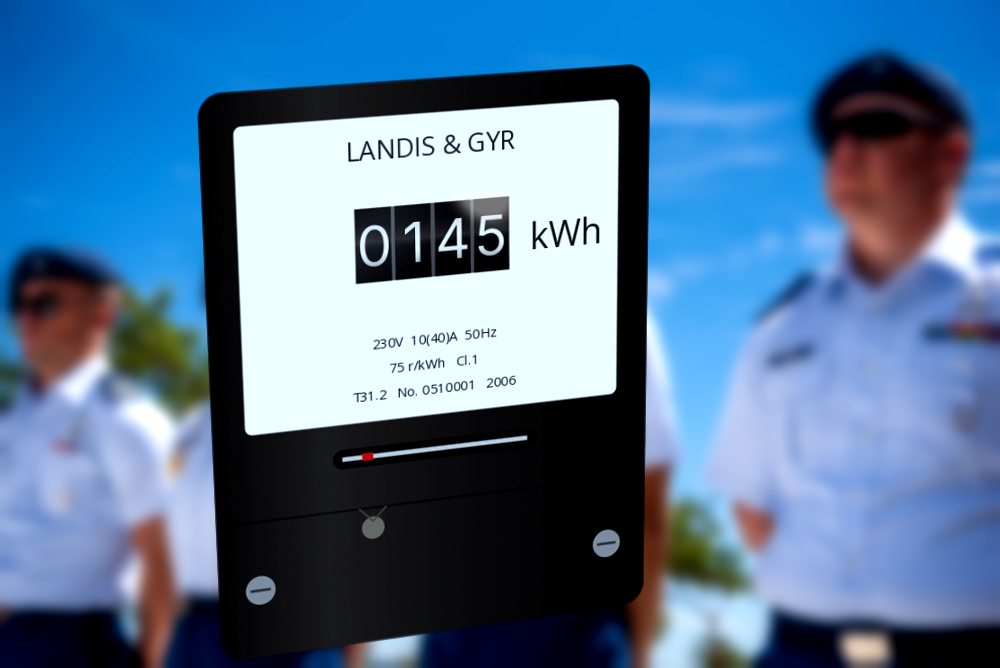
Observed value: 145,kWh
